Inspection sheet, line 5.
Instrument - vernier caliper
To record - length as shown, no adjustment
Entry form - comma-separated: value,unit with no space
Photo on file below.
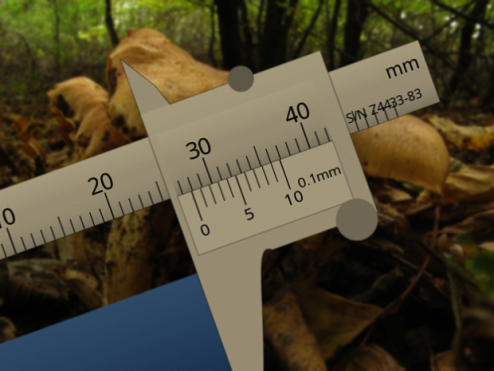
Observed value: 27.9,mm
